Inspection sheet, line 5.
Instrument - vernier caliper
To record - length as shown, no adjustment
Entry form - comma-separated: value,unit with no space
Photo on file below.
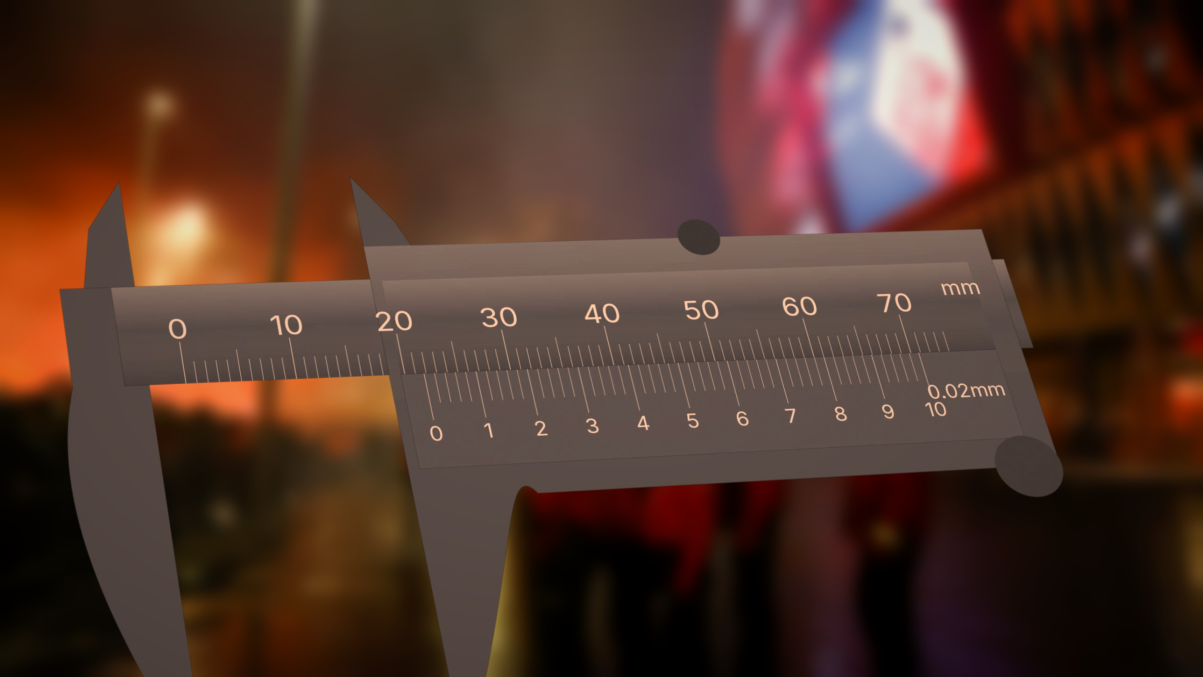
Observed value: 21.8,mm
